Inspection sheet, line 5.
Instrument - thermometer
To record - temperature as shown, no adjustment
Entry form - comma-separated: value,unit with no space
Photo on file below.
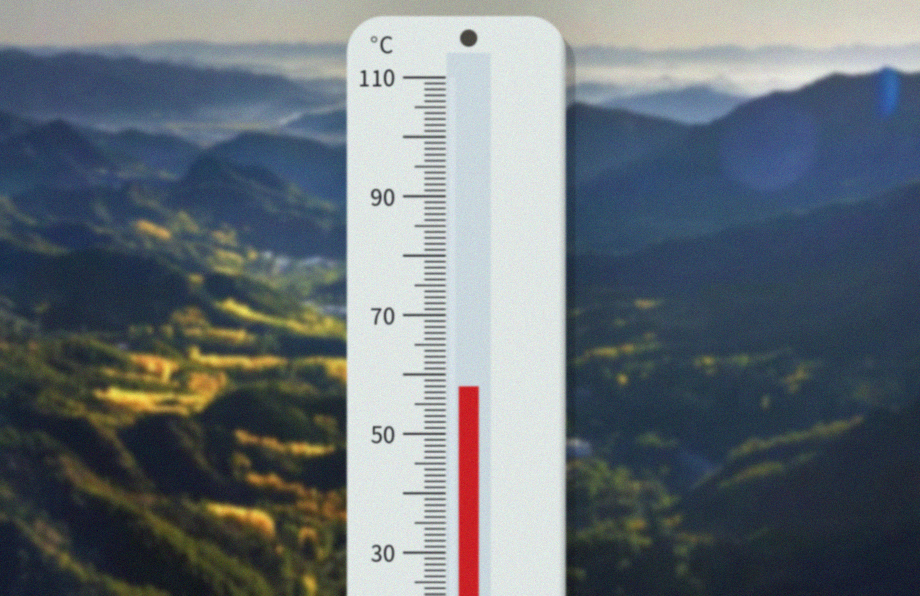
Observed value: 58,°C
